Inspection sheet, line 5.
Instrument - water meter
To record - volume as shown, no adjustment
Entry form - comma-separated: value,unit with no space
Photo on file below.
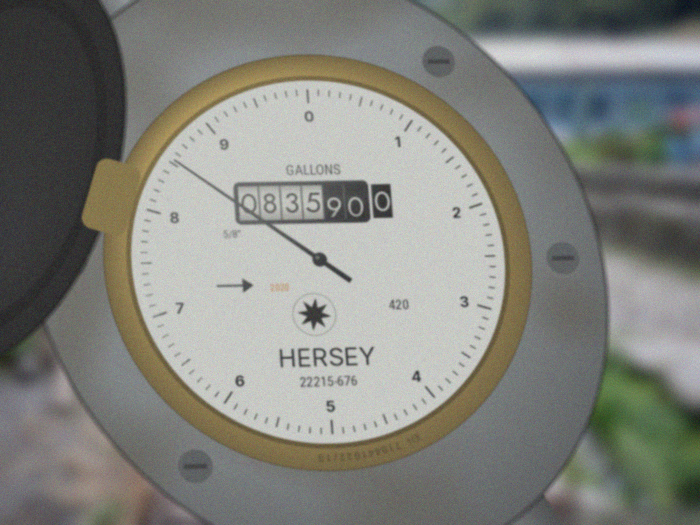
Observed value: 835898.5,gal
